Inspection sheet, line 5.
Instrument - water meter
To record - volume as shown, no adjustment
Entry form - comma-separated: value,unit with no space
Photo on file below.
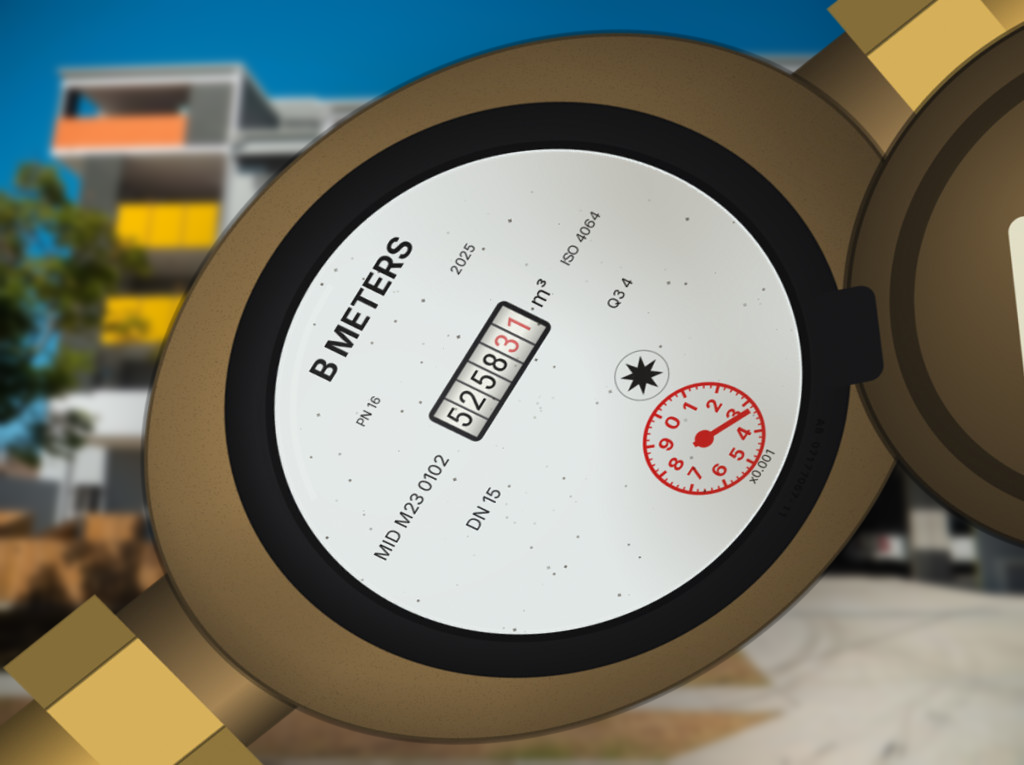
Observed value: 5258.313,m³
